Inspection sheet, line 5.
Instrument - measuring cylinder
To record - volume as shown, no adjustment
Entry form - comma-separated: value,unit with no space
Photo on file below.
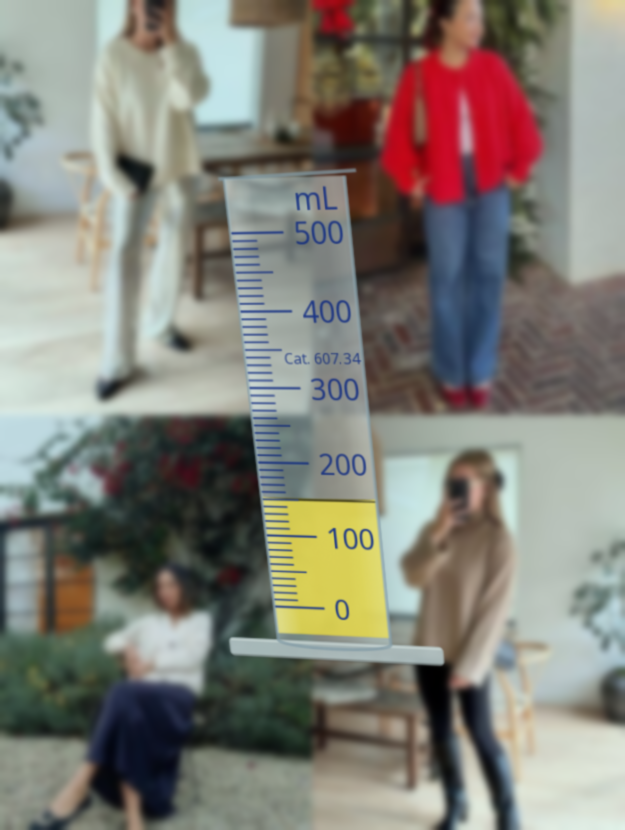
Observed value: 150,mL
